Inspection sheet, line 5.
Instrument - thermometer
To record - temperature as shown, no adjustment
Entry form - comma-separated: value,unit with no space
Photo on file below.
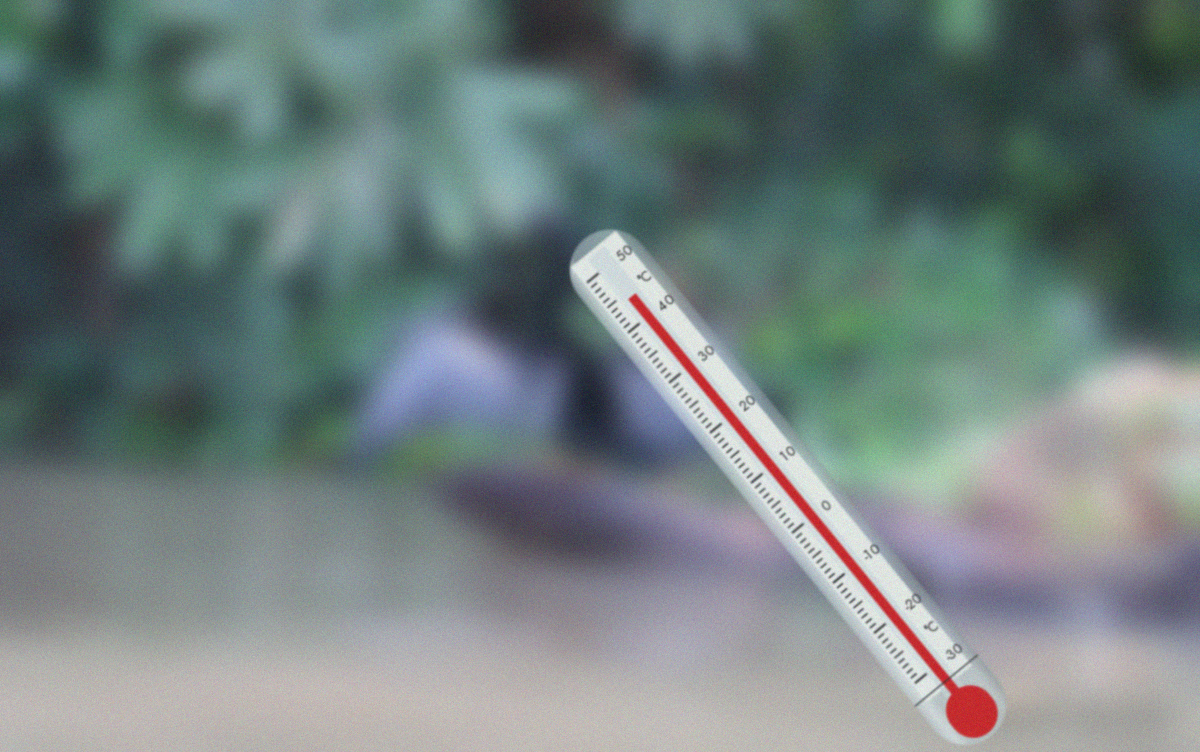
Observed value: 44,°C
